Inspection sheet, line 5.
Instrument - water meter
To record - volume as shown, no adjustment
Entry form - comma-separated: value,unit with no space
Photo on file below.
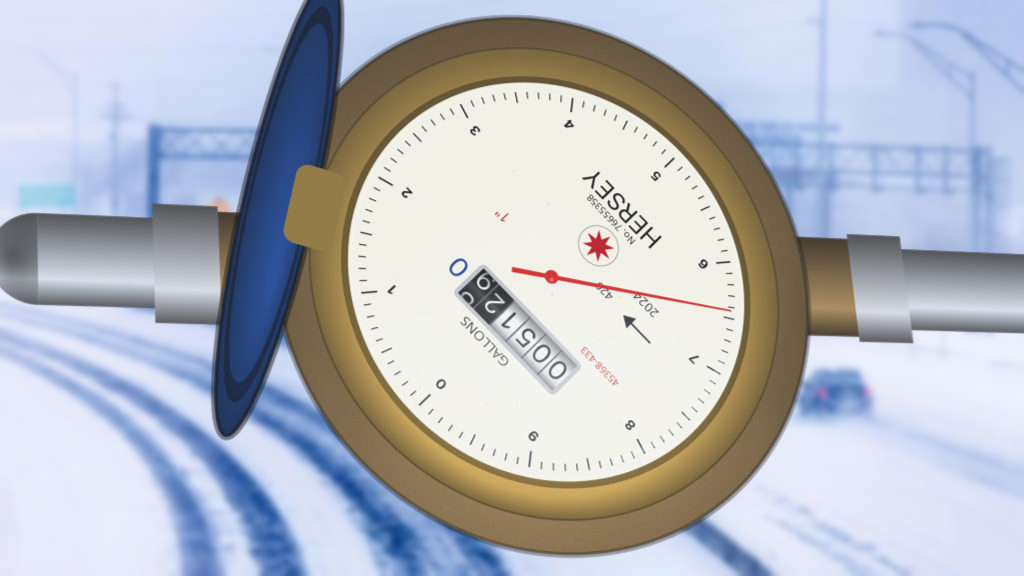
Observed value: 51286.4,gal
